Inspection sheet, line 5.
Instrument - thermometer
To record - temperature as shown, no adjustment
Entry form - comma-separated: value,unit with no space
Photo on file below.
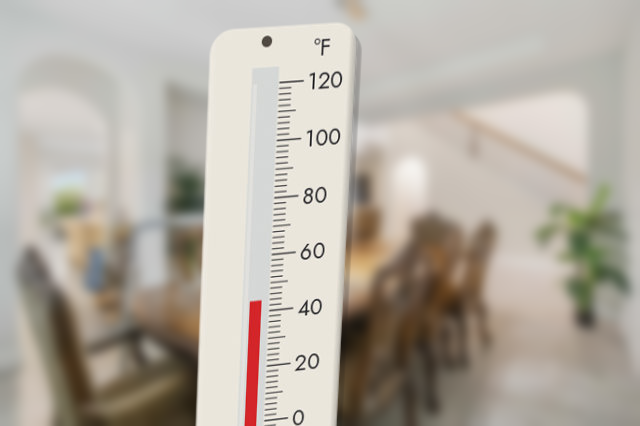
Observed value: 44,°F
